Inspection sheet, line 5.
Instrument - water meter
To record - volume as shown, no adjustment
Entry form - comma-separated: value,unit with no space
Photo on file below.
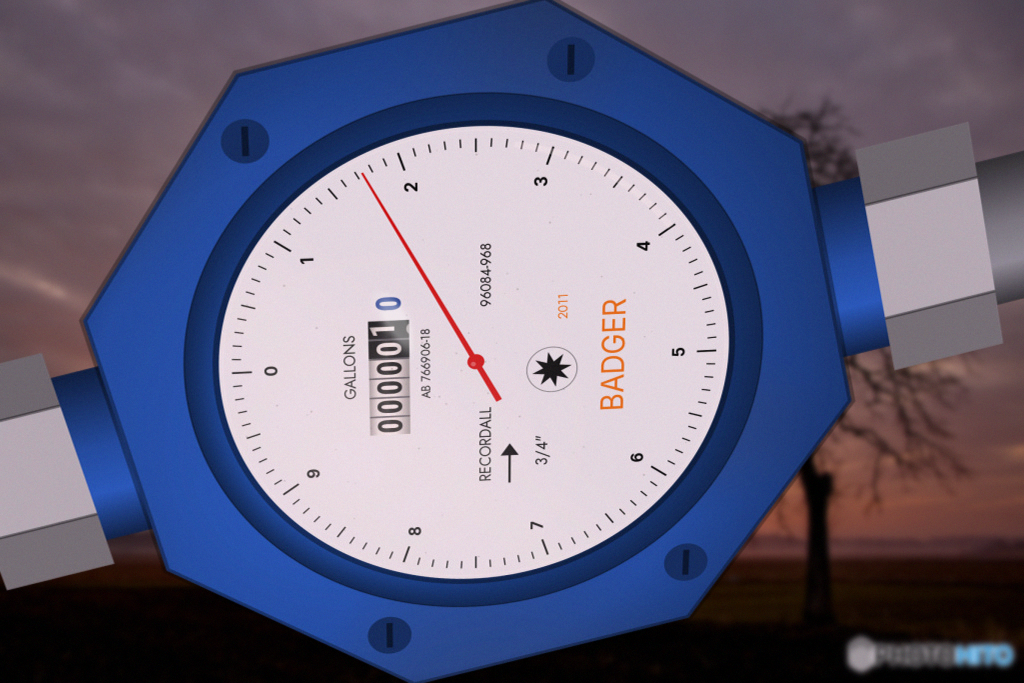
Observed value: 11.7,gal
